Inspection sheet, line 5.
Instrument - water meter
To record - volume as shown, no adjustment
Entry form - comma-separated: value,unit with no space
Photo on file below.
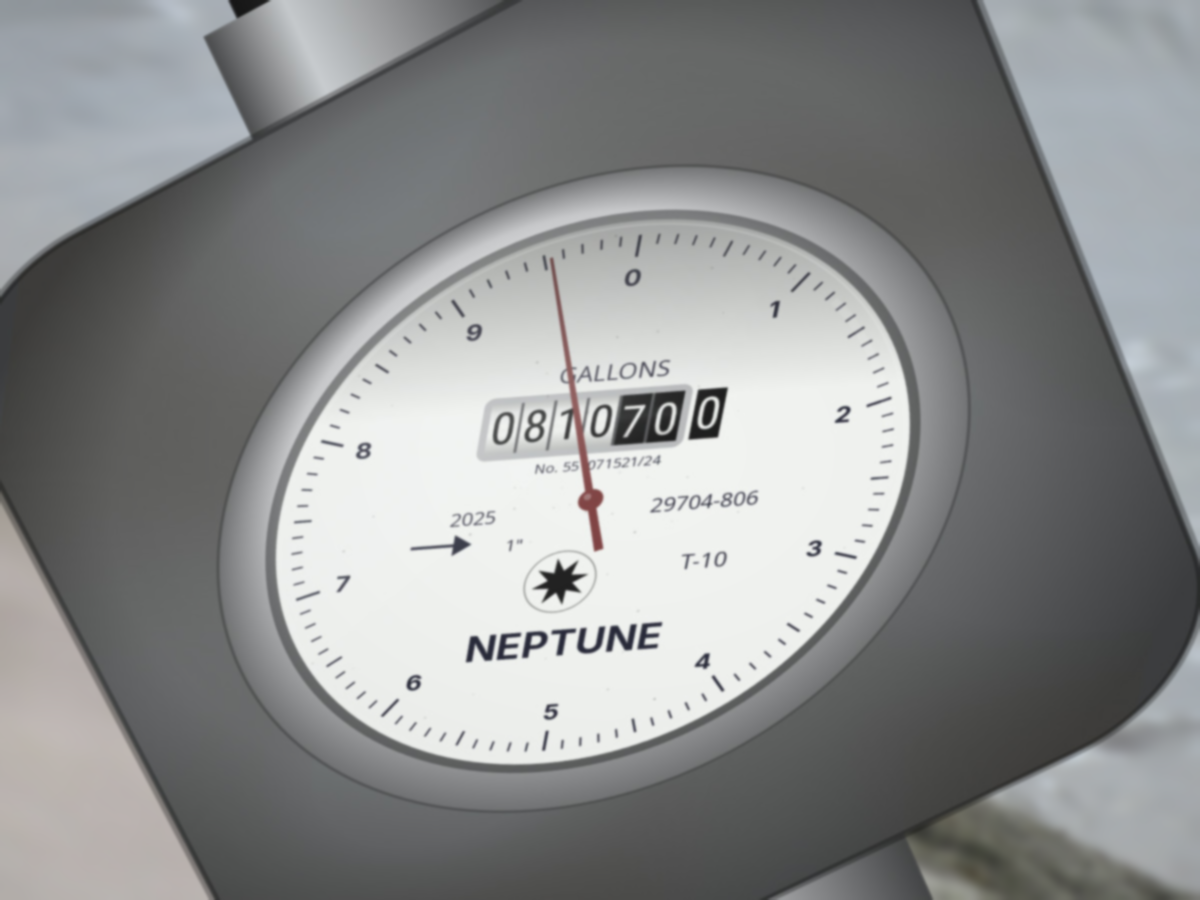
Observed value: 810699.5,gal
